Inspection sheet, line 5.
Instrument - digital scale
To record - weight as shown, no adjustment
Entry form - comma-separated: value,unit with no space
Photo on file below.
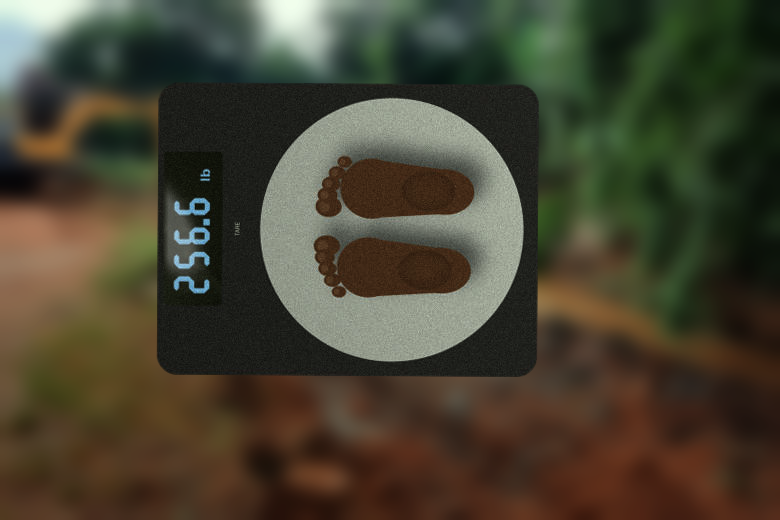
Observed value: 256.6,lb
